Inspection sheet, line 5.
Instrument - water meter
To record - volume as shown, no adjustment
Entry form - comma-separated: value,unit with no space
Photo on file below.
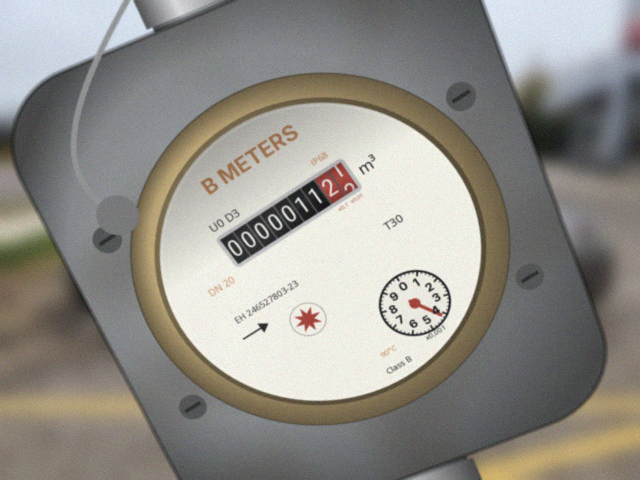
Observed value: 11.214,m³
